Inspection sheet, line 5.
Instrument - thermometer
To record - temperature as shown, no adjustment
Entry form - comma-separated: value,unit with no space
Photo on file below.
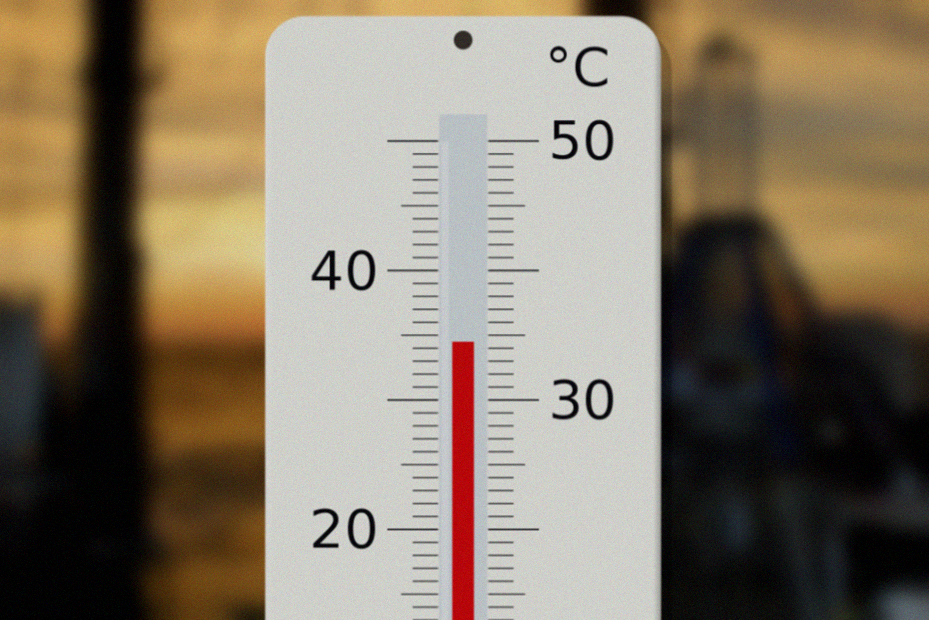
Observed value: 34.5,°C
